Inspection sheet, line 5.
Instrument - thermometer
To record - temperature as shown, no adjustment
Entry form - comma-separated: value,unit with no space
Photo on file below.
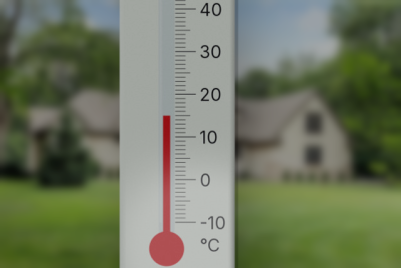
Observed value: 15,°C
